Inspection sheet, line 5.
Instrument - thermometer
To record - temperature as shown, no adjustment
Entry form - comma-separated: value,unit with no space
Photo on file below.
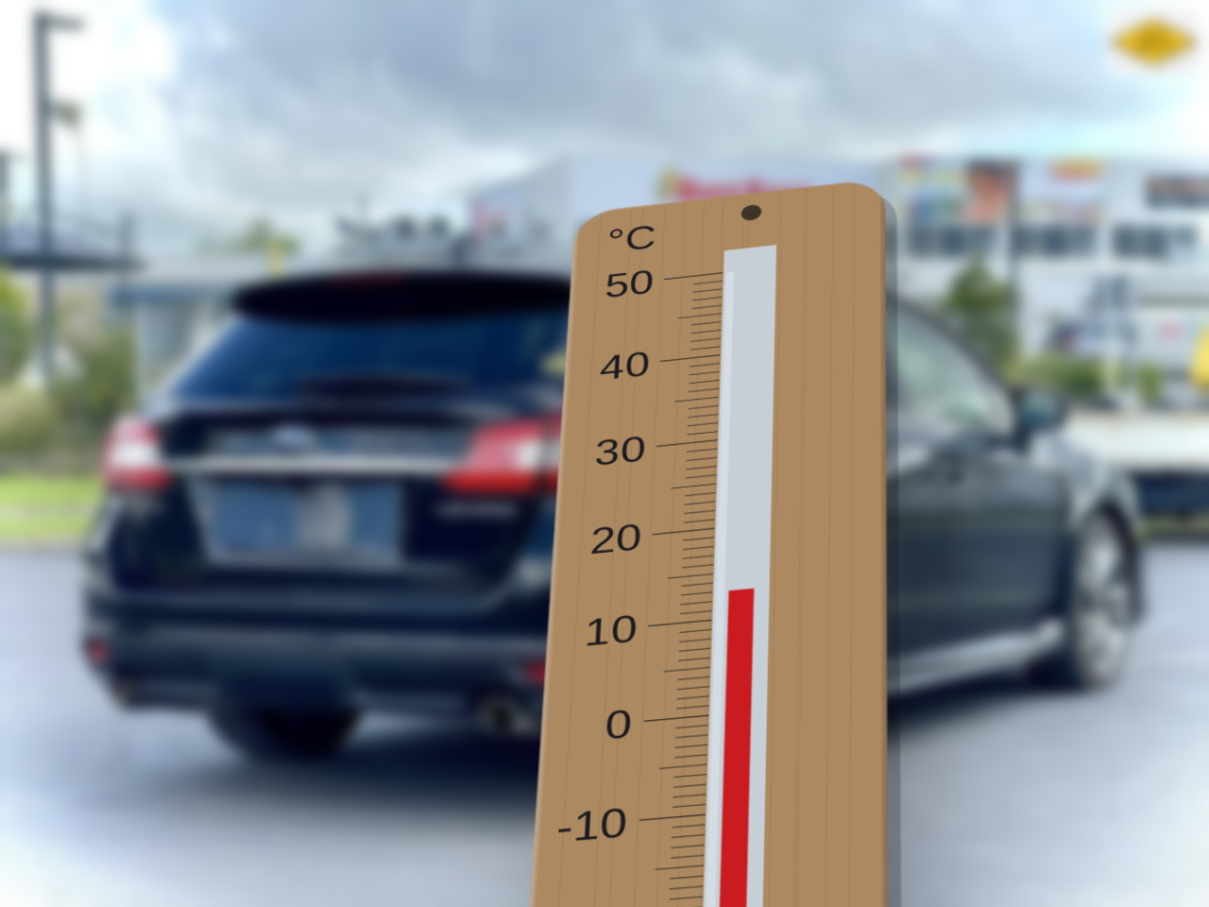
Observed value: 13,°C
